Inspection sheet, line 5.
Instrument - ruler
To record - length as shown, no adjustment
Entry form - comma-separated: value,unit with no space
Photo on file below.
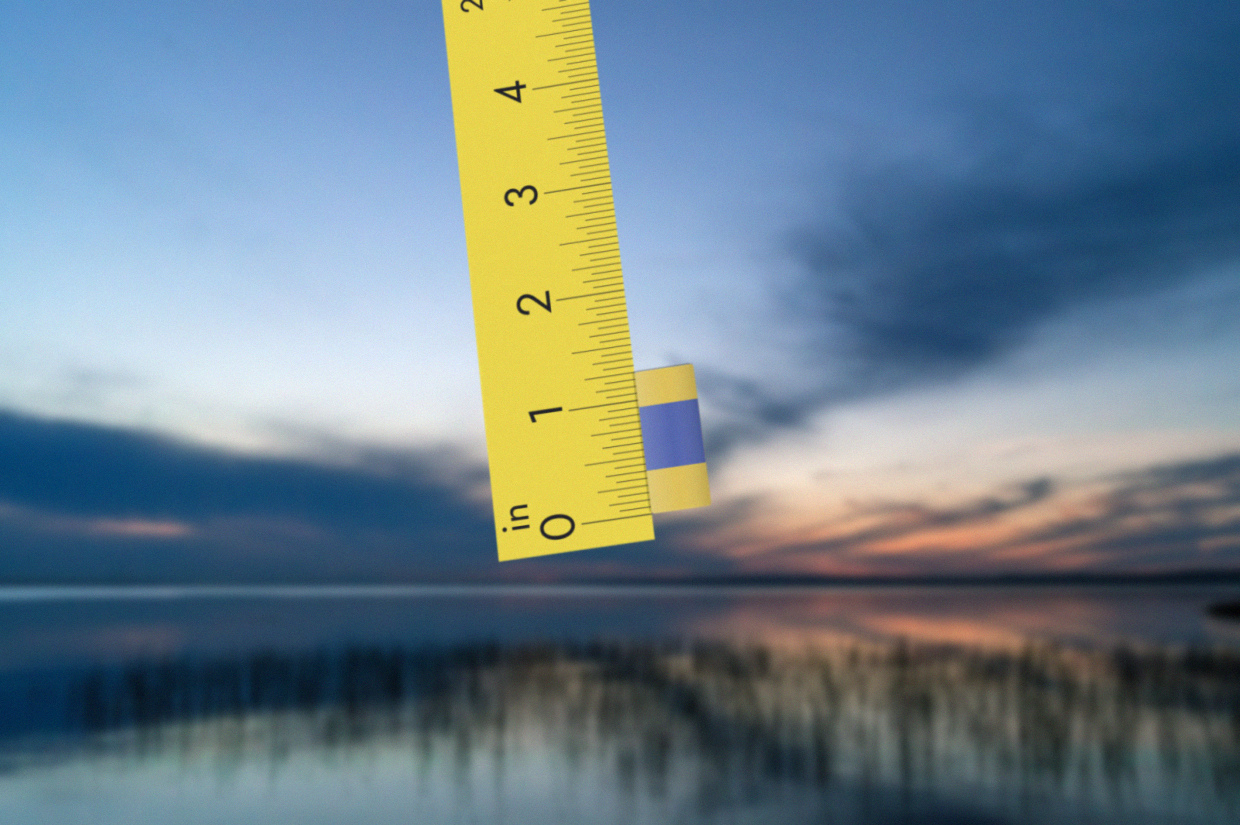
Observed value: 1.25,in
